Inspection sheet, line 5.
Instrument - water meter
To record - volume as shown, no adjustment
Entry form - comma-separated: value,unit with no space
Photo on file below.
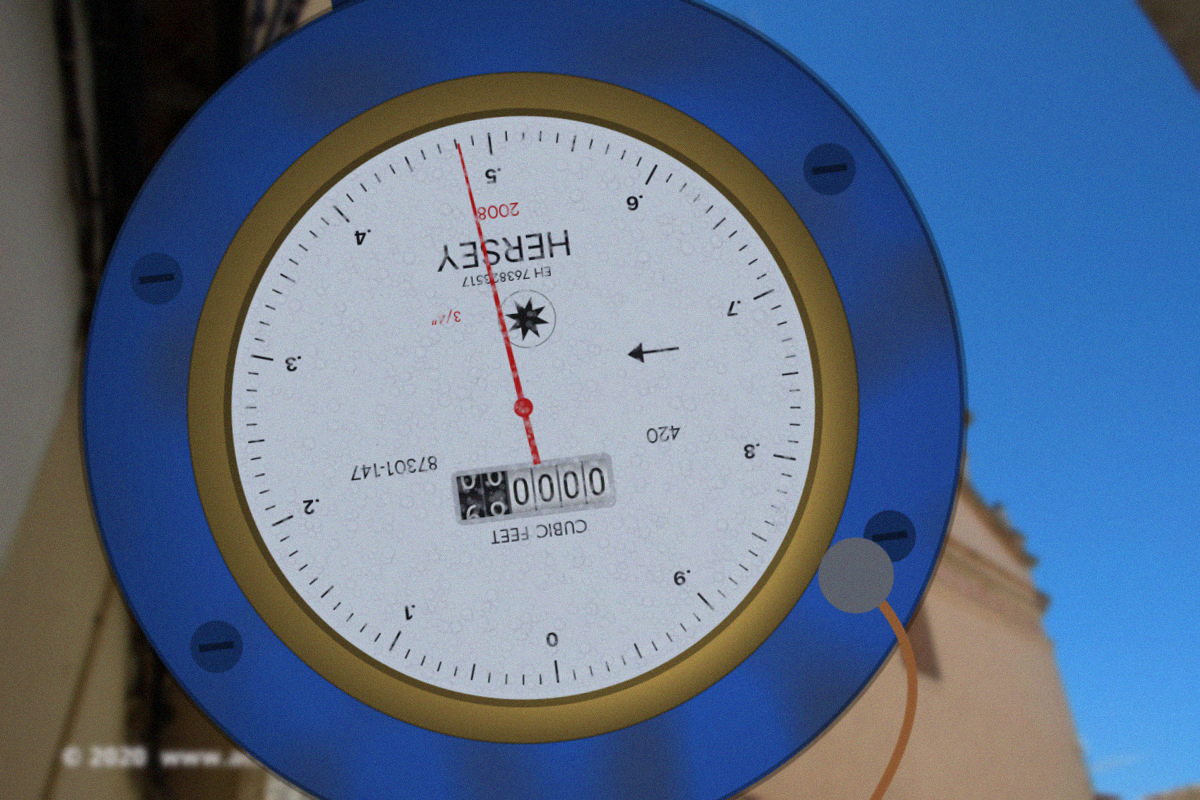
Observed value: 89.48,ft³
